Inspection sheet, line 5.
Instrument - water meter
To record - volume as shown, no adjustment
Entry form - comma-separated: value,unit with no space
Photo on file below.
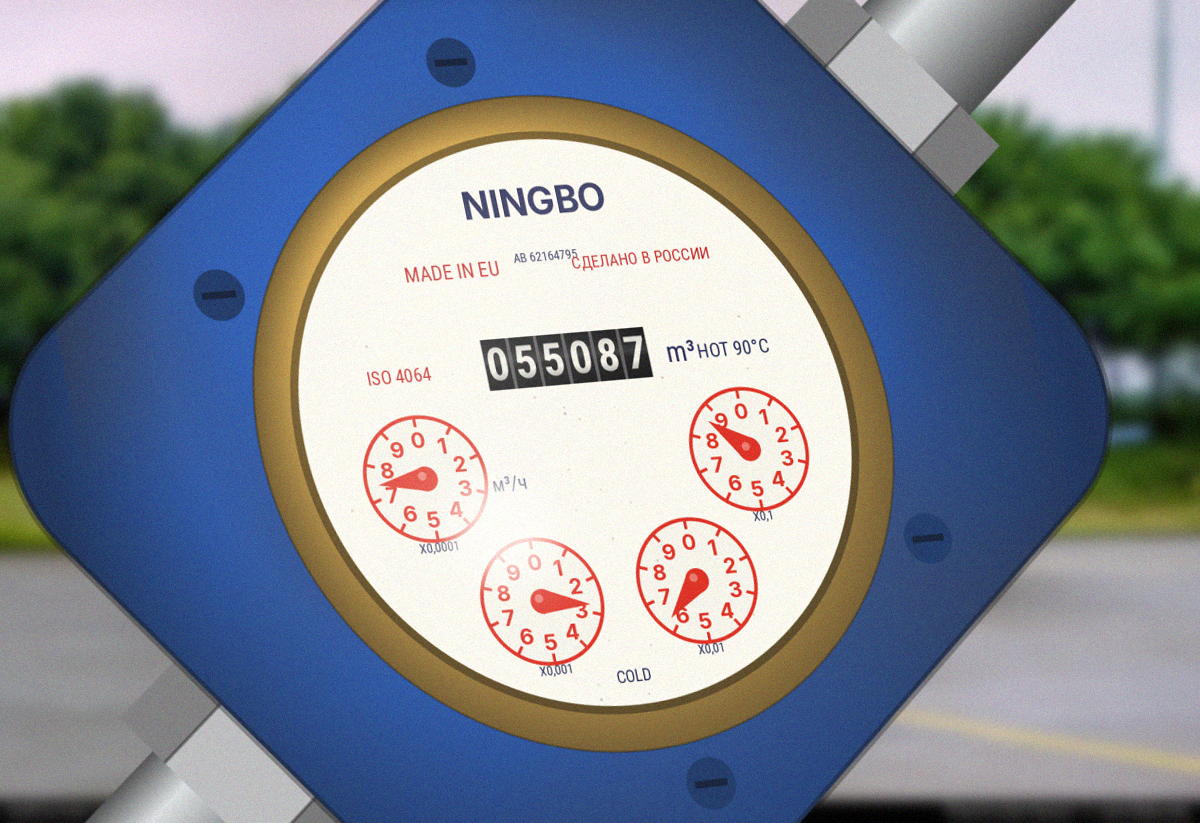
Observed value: 55087.8627,m³
